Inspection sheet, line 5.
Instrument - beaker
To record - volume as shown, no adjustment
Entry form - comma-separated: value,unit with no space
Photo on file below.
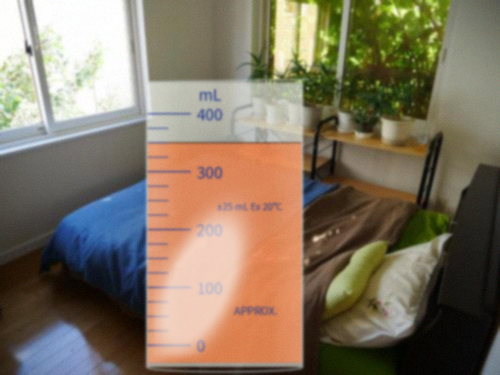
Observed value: 350,mL
